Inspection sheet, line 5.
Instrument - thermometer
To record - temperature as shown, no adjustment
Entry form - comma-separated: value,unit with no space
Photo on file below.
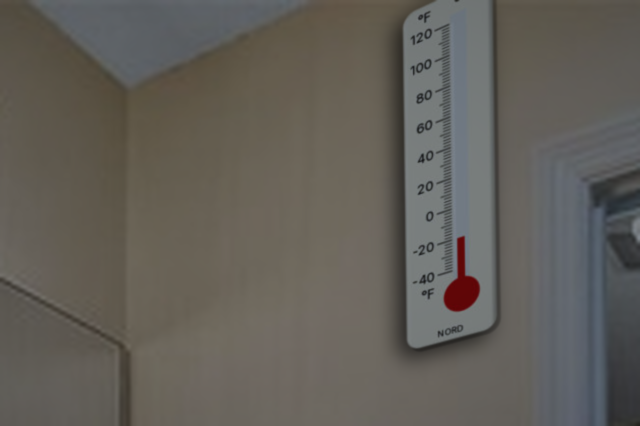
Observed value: -20,°F
